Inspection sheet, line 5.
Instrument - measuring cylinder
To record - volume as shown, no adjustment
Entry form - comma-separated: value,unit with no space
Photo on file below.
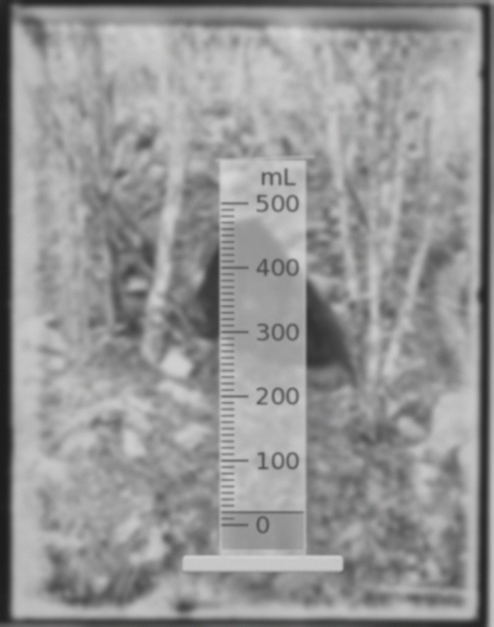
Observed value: 20,mL
